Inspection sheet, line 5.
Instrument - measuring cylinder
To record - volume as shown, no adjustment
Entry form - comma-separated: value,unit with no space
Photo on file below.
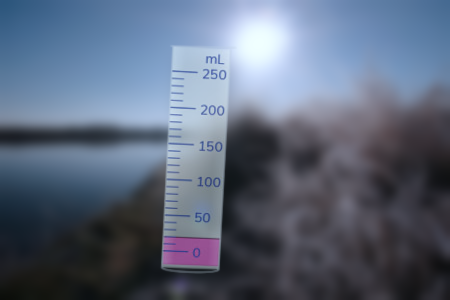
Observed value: 20,mL
